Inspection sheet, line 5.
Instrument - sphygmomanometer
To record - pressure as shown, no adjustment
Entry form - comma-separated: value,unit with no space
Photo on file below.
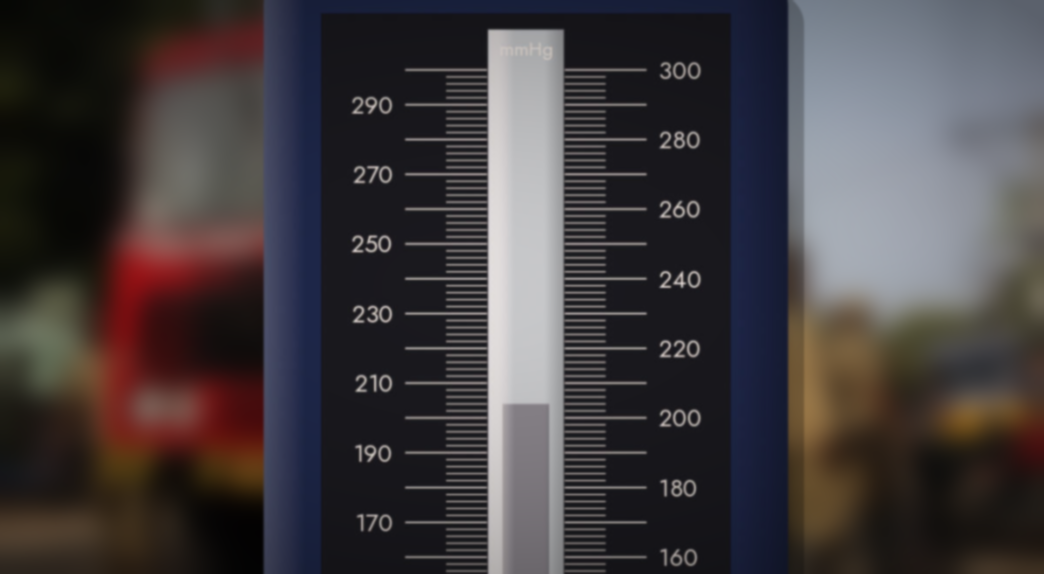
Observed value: 204,mmHg
